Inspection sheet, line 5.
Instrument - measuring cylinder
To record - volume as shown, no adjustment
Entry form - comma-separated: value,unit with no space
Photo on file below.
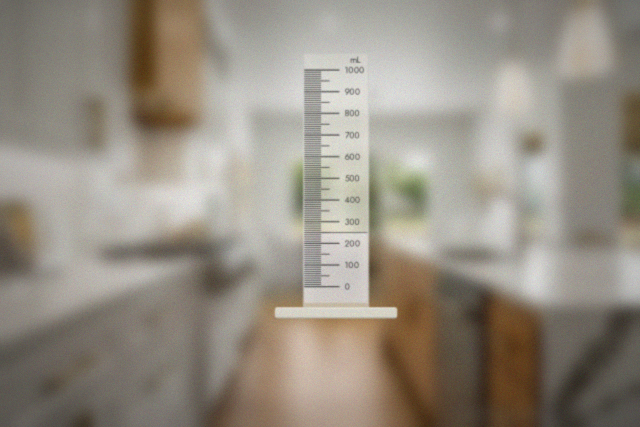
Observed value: 250,mL
